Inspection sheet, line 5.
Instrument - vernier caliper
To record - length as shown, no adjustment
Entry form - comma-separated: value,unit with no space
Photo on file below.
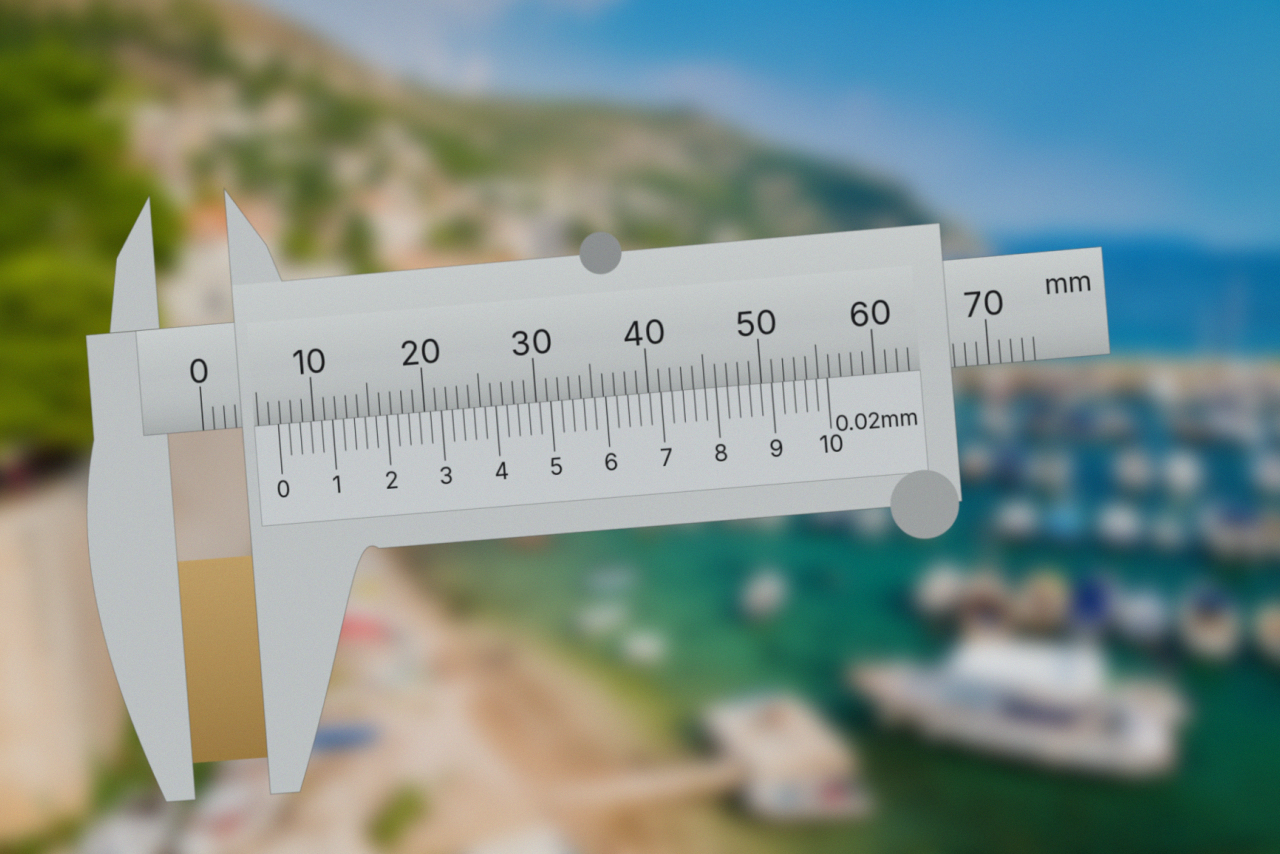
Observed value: 6.8,mm
